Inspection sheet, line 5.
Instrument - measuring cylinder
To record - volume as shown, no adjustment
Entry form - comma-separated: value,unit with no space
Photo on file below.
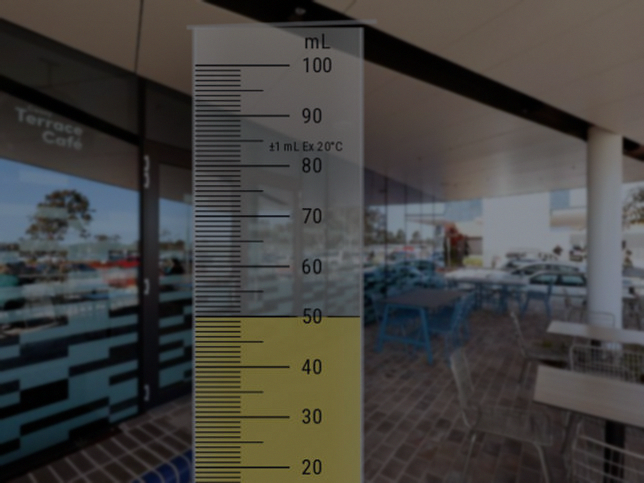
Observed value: 50,mL
